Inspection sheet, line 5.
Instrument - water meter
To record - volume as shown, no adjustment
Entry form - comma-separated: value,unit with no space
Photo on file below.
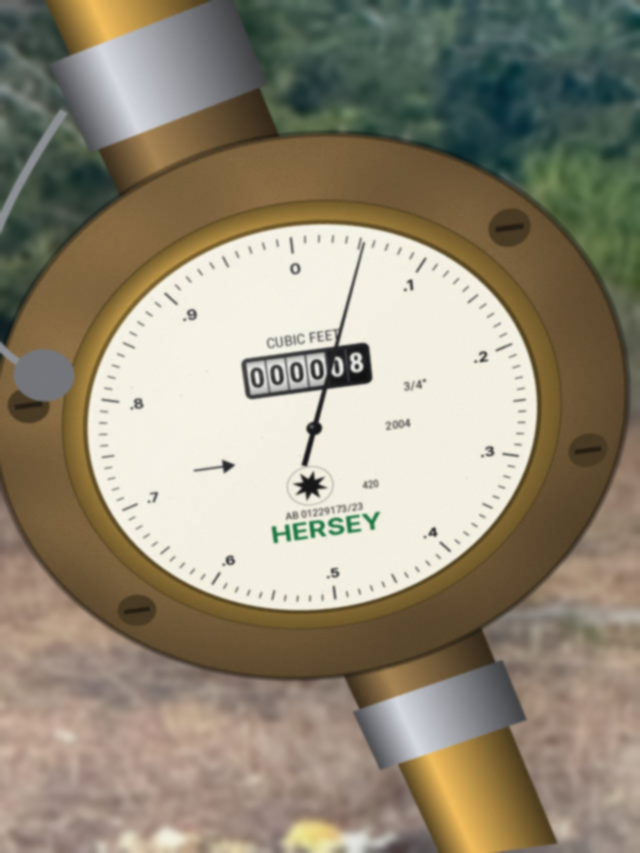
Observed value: 8.05,ft³
